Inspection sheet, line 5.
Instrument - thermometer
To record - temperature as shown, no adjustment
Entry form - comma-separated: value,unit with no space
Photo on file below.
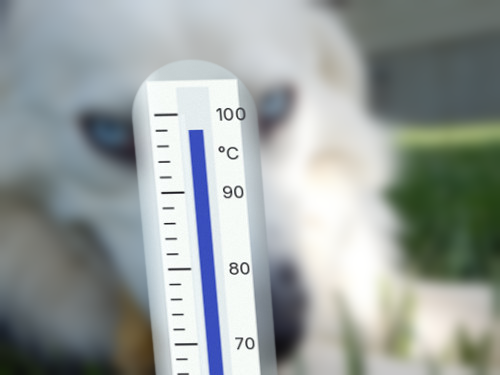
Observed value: 98,°C
